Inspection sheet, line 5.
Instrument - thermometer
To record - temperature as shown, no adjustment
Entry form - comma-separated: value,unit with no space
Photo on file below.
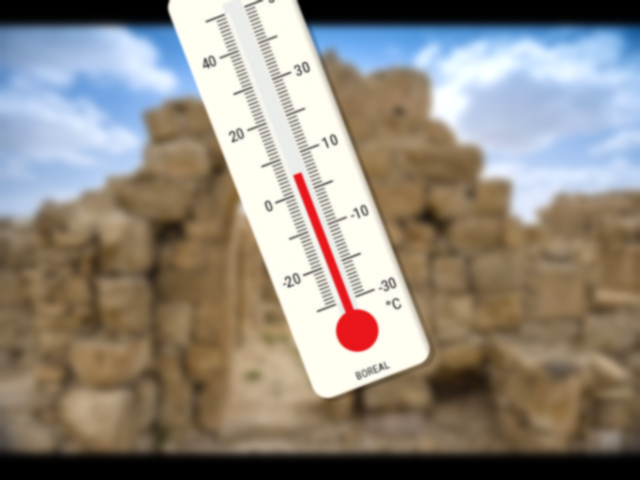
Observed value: 5,°C
